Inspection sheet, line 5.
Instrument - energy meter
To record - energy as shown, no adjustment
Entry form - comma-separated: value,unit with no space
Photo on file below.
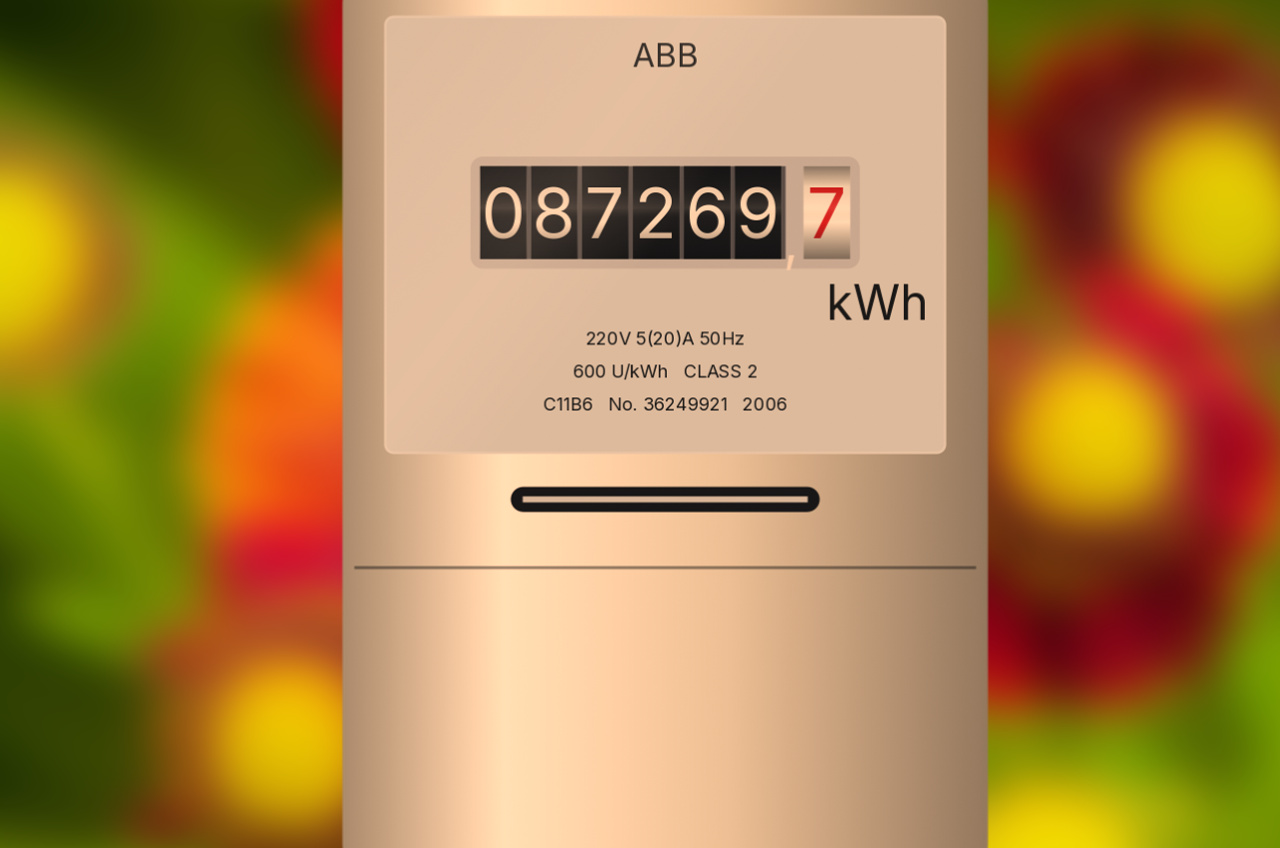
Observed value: 87269.7,kWh
